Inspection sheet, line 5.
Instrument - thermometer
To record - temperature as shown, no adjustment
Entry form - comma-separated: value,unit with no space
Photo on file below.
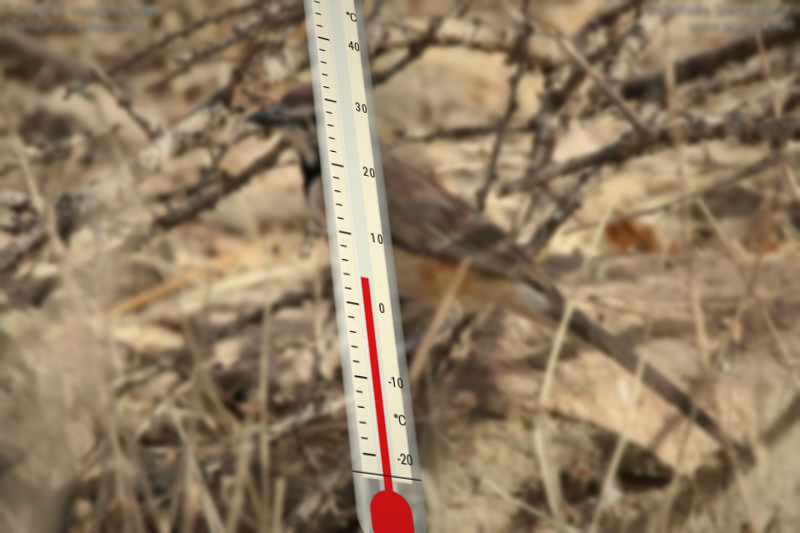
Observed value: 4,°C
